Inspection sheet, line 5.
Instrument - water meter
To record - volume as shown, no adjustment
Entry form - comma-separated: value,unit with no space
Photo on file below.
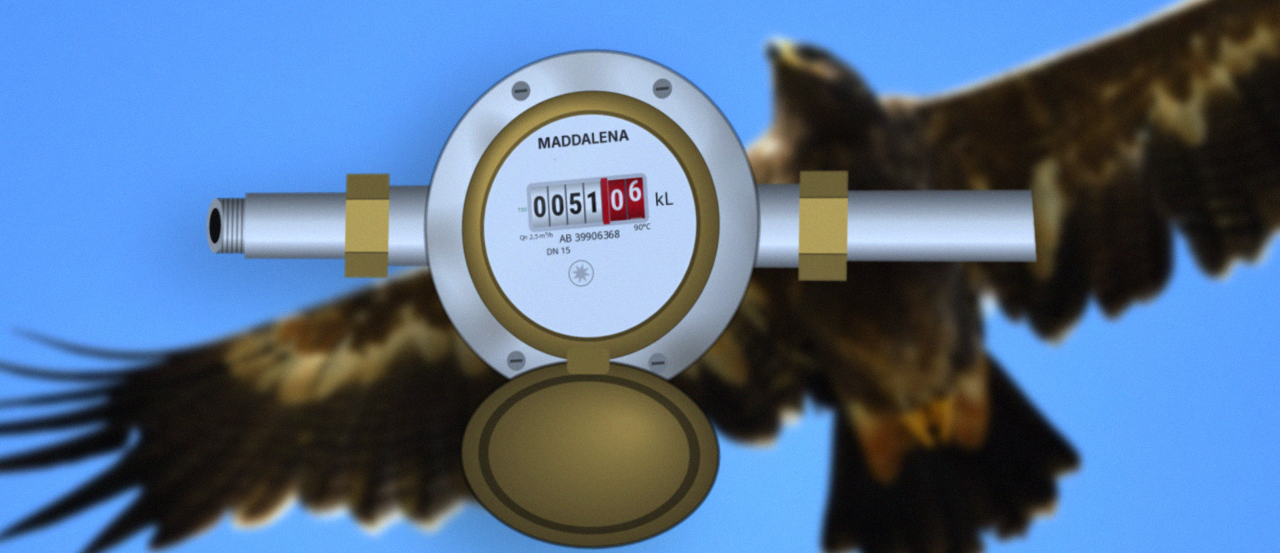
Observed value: 51.06,kL
